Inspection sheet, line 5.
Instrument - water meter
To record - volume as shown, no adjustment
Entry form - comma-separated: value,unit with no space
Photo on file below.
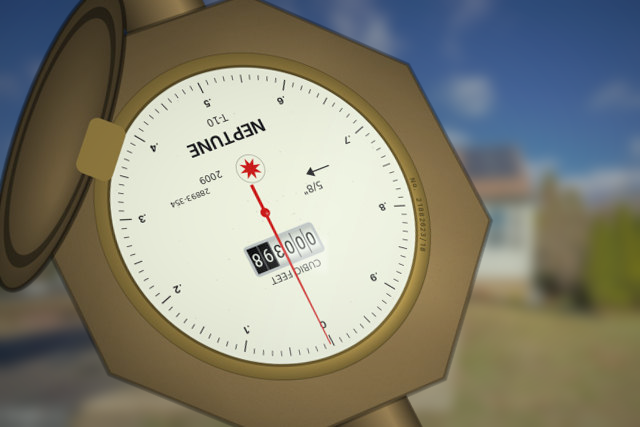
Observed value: 398.00,ft³
